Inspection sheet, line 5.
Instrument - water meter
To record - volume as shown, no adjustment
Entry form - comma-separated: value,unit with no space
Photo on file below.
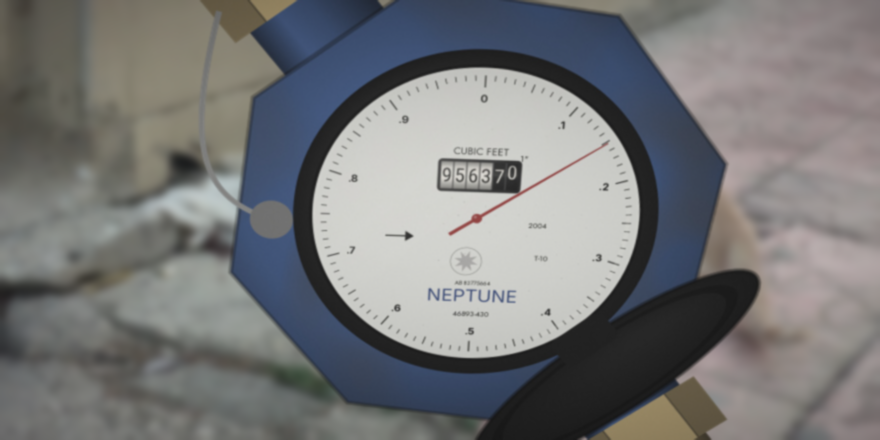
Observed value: 956370.15,ft³
